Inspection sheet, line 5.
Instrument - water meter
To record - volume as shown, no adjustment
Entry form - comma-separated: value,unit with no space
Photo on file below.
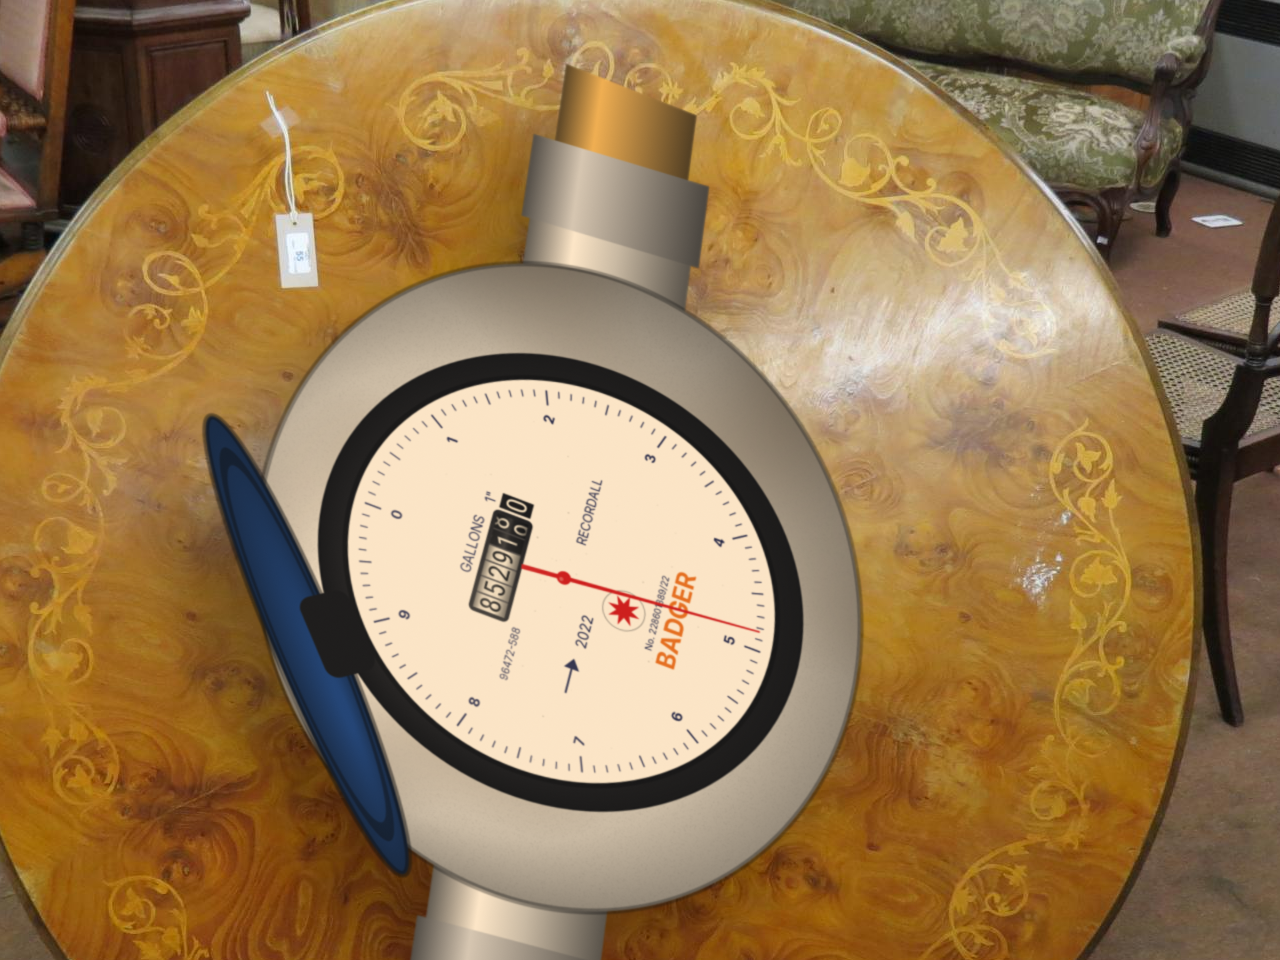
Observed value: 8529184.8,gal
